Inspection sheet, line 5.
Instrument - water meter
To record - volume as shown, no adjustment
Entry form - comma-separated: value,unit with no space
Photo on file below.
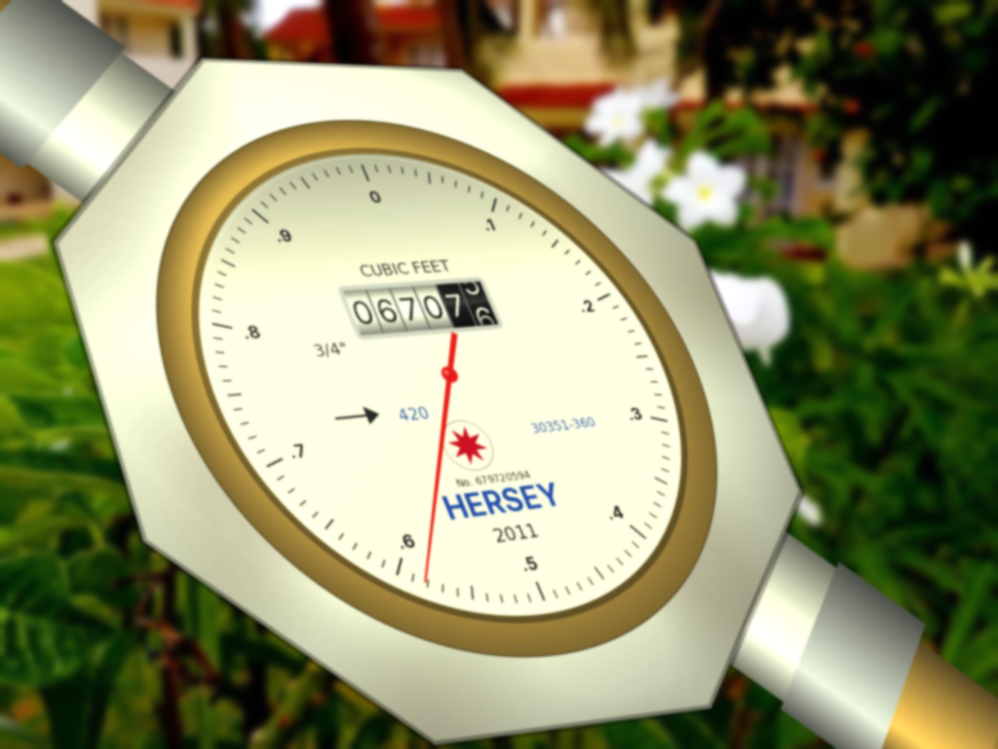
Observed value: 67075.58,ft³
